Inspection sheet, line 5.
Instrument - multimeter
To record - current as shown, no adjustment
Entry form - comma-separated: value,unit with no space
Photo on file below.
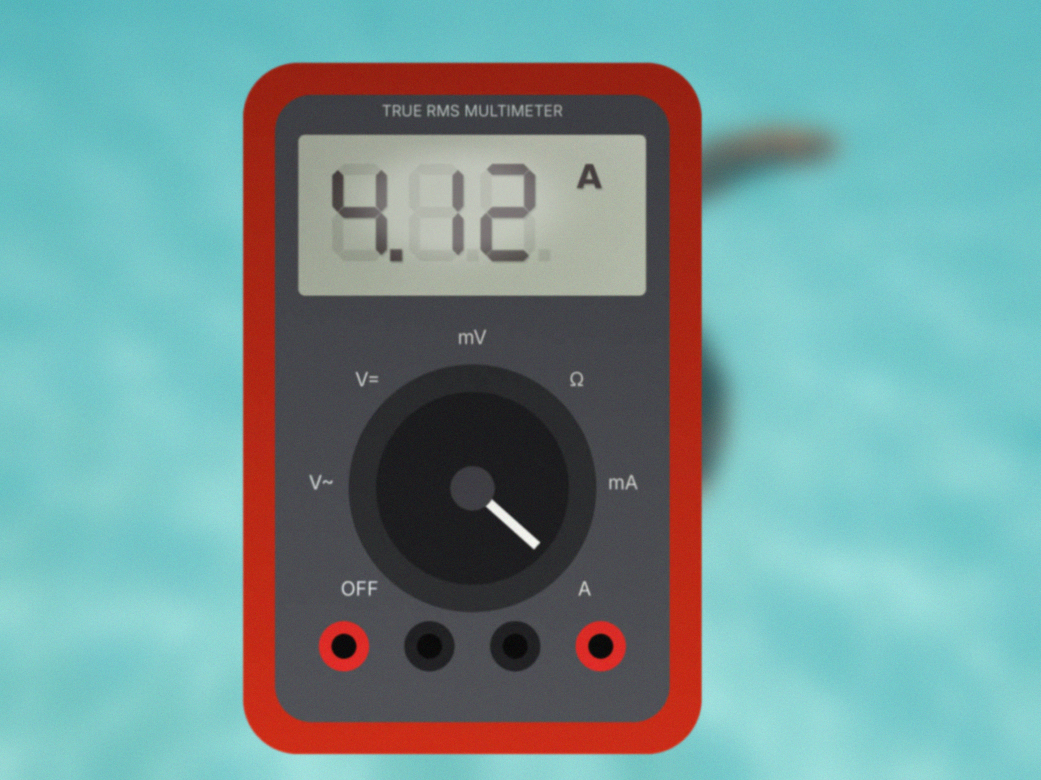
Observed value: 4.12,A
